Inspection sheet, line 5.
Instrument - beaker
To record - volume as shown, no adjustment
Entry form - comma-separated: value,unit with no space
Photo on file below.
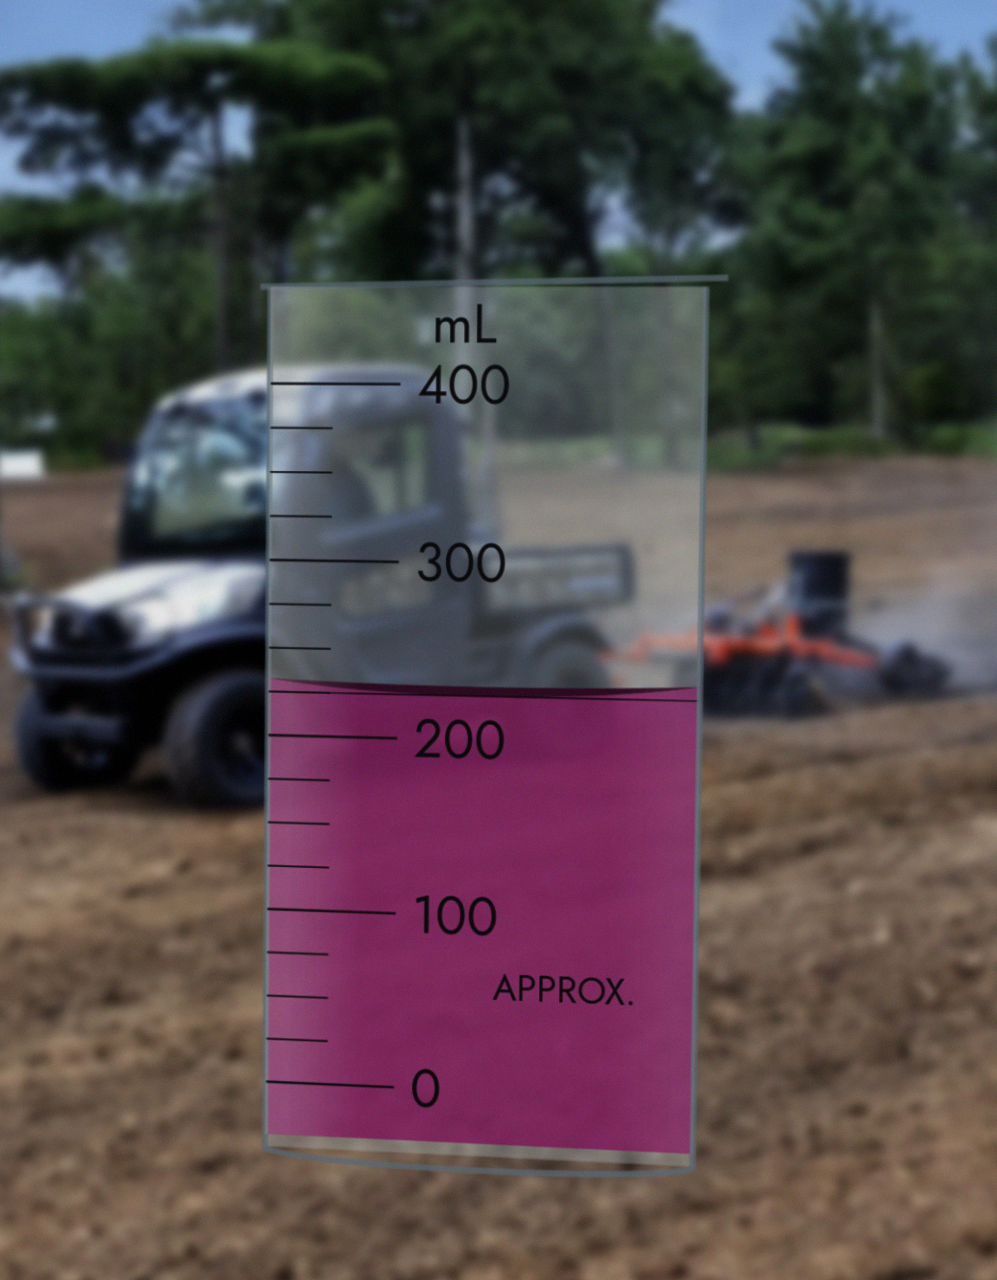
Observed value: 225,mL
